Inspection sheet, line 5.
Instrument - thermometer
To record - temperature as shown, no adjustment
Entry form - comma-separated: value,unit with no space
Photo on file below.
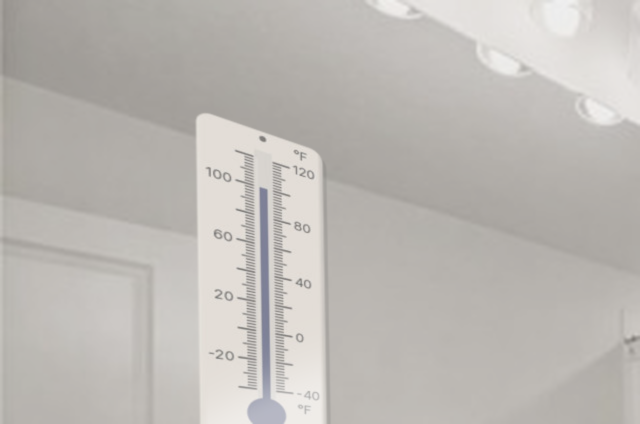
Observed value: 100,°F
